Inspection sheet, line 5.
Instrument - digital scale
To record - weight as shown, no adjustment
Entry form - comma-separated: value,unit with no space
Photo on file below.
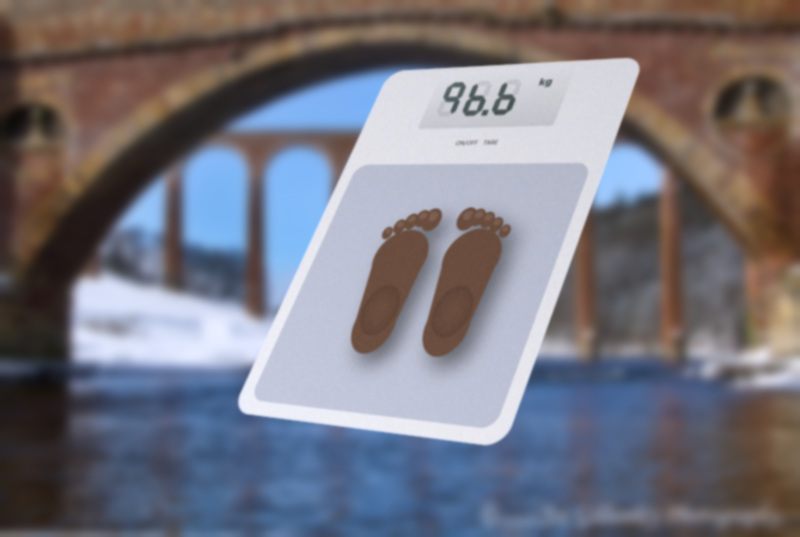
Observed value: 96.6,kg
